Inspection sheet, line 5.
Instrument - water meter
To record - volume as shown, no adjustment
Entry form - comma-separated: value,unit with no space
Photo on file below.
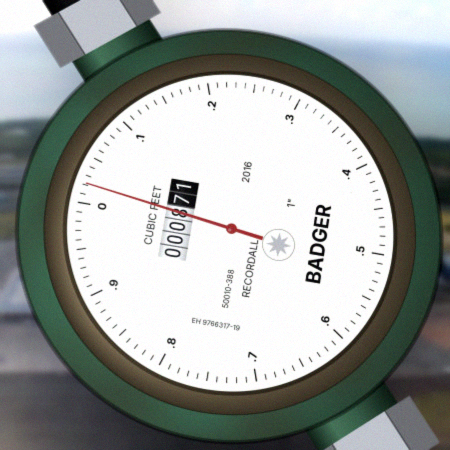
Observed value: 871.02,ft³
